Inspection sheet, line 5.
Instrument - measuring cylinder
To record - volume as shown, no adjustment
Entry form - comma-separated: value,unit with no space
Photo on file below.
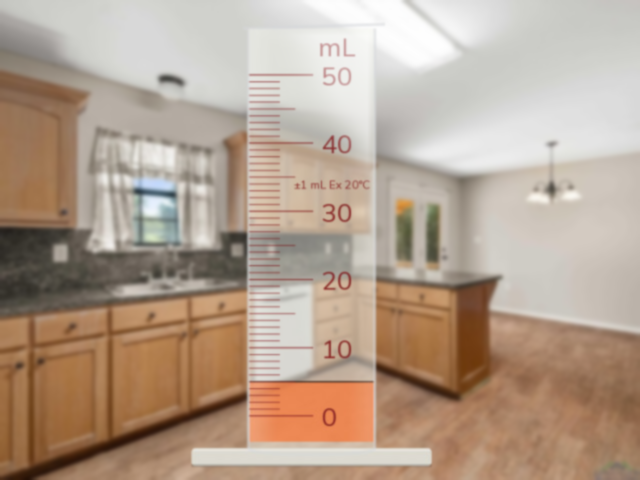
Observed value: 5,mL
